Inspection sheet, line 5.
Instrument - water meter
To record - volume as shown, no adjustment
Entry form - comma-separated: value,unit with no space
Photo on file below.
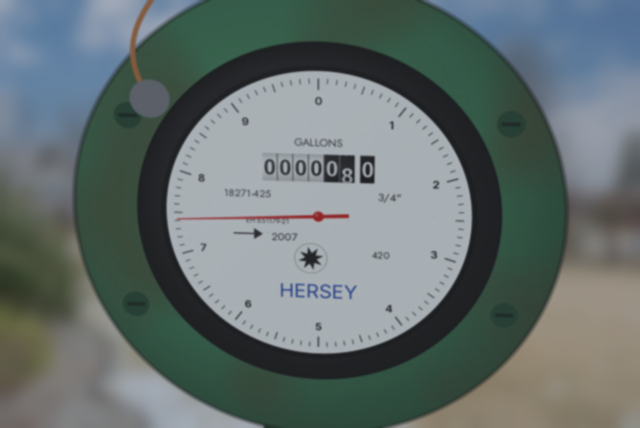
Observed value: 77.4,gal
